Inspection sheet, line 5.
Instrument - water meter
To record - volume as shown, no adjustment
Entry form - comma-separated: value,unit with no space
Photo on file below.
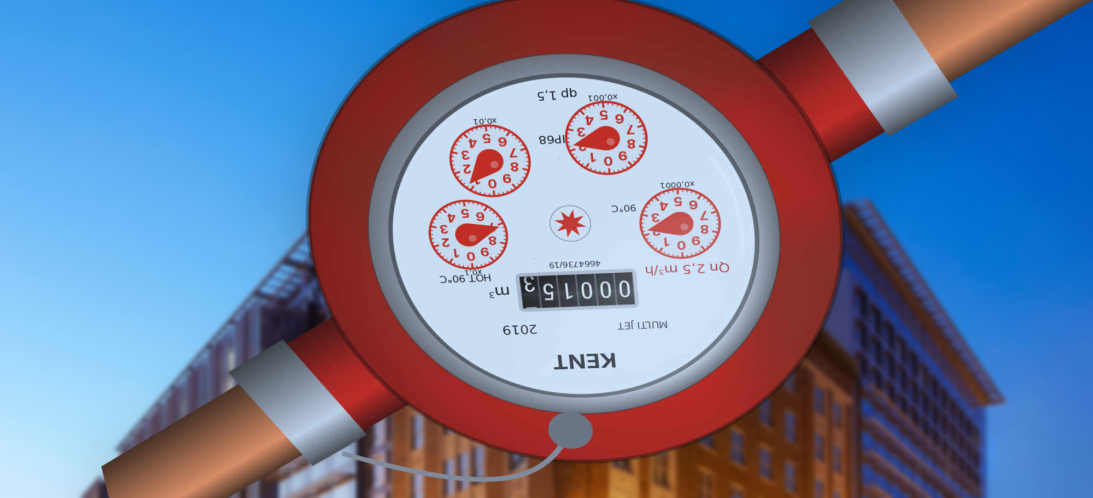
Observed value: 152.7122,m³
